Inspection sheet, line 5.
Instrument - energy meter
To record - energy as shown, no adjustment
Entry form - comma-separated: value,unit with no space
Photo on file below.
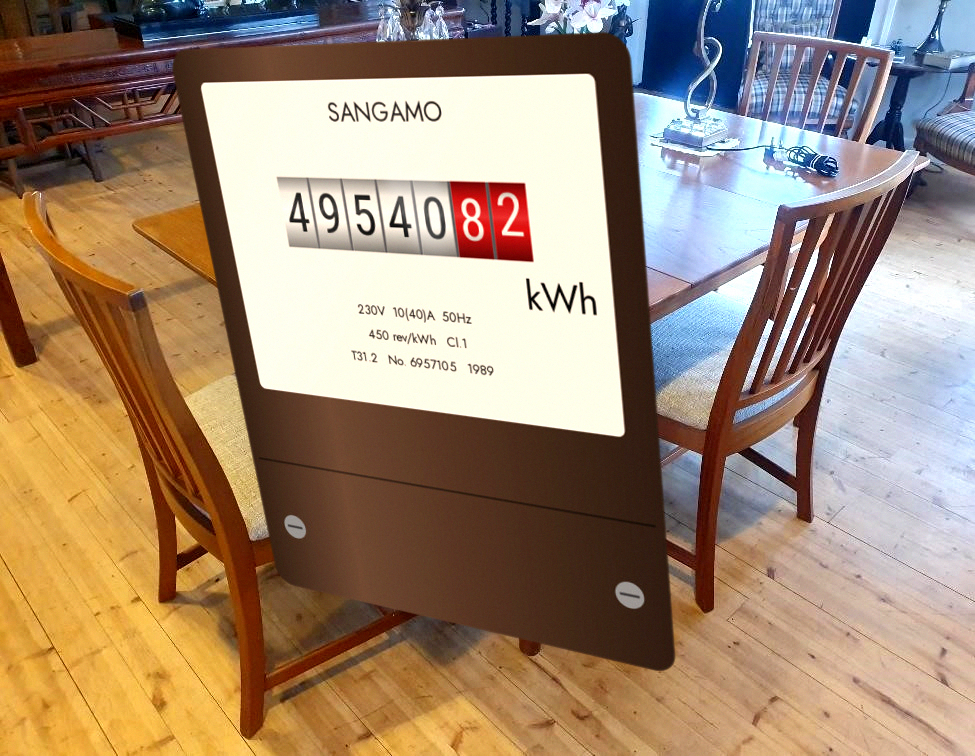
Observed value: 49540.82,kWh
